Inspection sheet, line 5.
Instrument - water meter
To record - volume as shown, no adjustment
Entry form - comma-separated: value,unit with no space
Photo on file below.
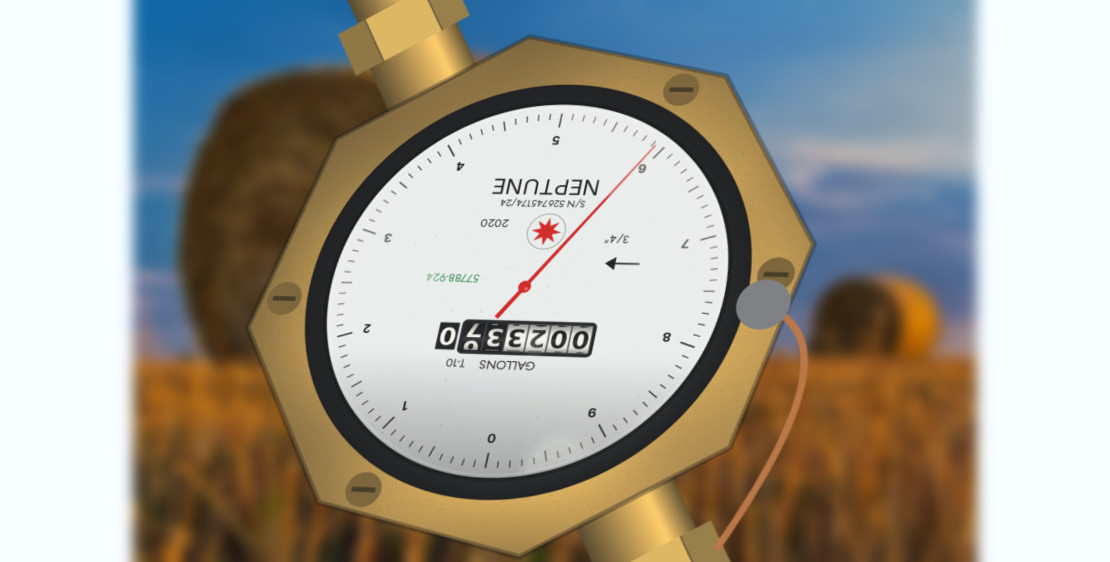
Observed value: 23365.9,gal
